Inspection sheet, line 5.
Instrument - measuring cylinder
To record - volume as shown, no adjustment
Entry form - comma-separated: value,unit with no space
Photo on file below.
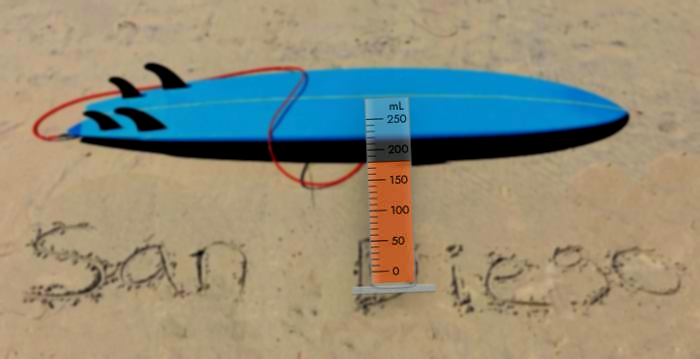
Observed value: 180,mL
